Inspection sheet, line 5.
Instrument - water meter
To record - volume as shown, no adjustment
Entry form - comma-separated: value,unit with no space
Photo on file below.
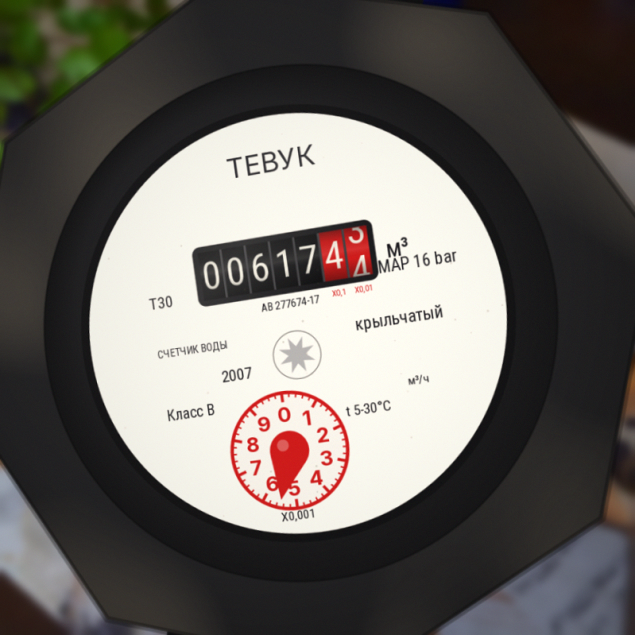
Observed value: 617.435,m³
